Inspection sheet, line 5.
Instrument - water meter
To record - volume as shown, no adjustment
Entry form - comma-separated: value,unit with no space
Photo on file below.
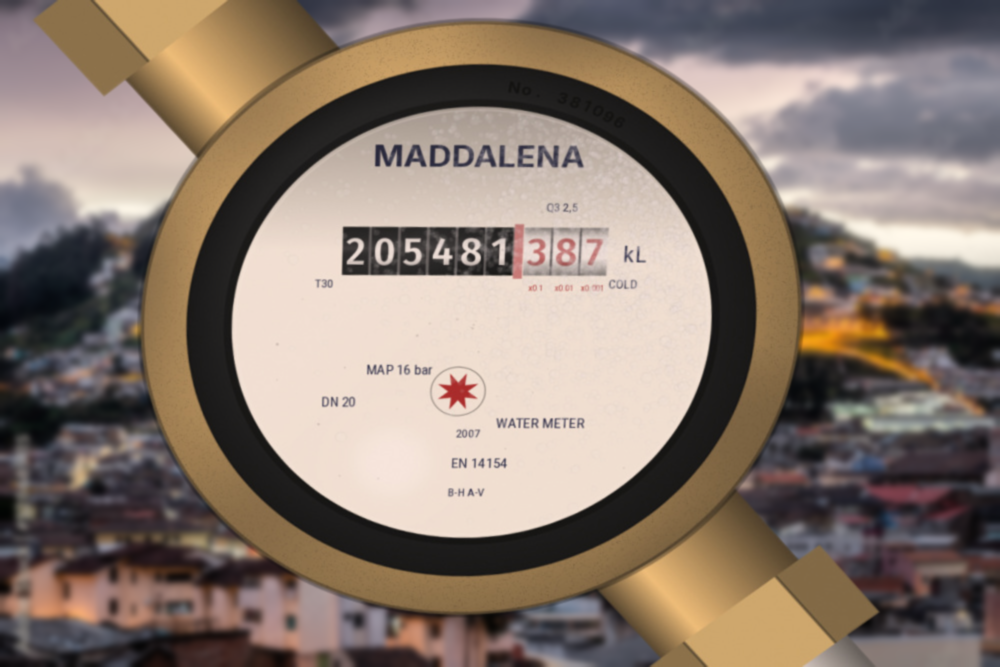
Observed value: 205481.387,kL
